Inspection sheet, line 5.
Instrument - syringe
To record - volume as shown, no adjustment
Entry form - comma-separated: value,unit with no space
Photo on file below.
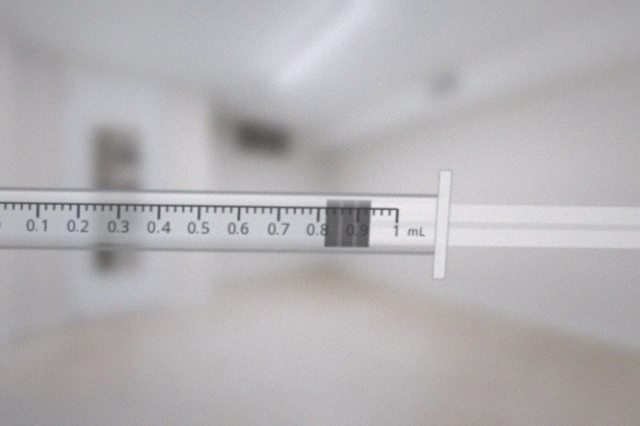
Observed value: 0.82,mL
